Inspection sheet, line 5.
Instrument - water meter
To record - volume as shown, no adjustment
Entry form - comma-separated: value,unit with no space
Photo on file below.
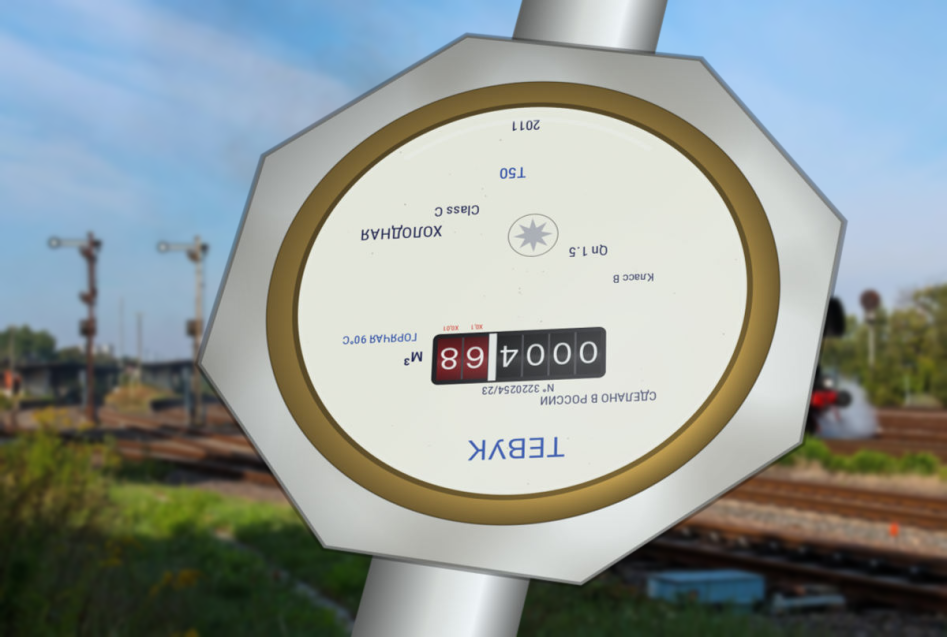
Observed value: 4.68,m³
